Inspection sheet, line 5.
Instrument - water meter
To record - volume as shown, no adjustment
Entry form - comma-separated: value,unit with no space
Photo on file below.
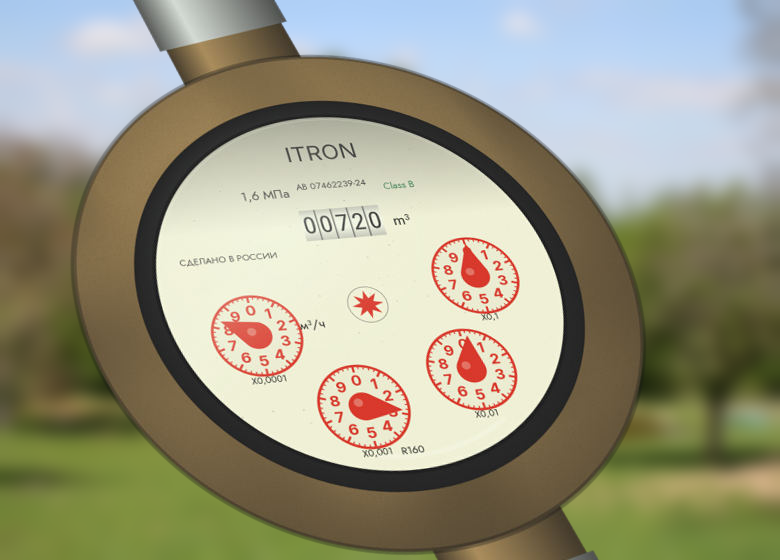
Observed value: 720.0028,m³
